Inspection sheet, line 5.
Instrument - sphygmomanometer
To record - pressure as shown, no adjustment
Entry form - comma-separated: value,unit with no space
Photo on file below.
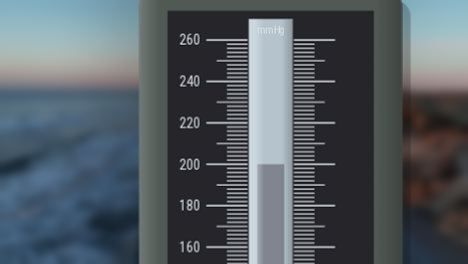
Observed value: 200,mmHg
